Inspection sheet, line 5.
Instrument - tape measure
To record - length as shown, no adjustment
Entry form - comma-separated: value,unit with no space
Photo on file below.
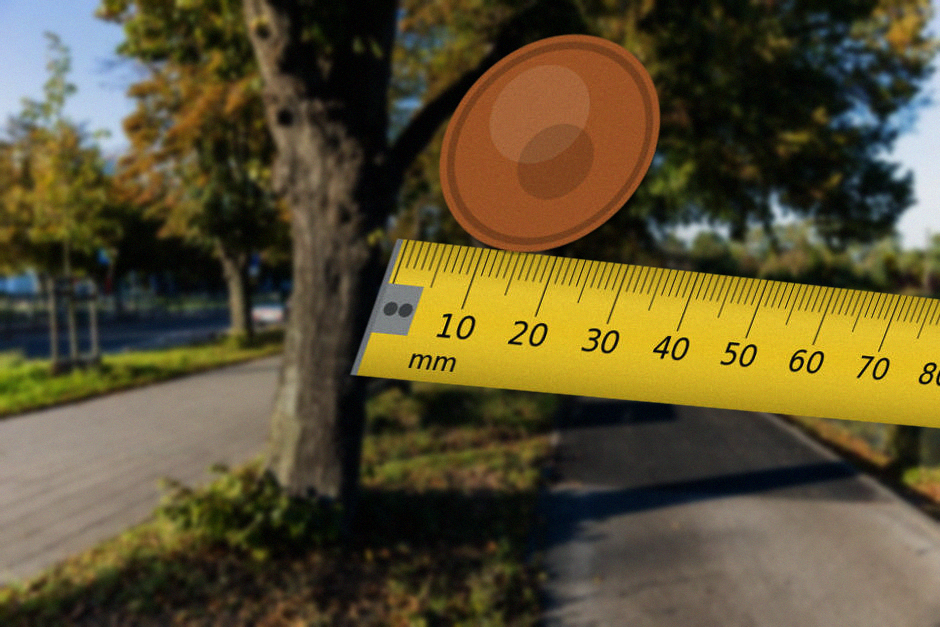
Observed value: 28,mm
